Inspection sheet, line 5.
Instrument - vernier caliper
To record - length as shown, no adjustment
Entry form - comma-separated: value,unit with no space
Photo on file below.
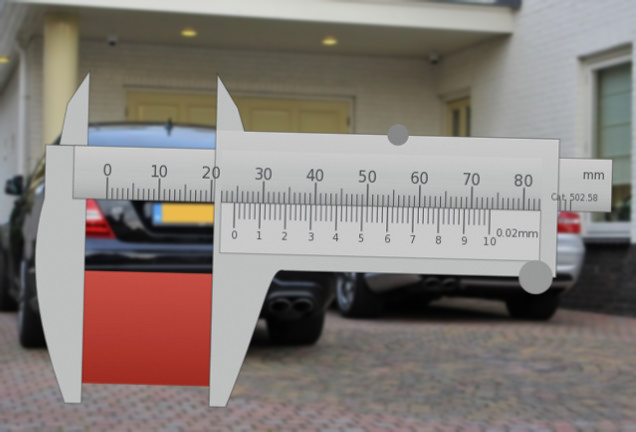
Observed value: 24.5,mm
